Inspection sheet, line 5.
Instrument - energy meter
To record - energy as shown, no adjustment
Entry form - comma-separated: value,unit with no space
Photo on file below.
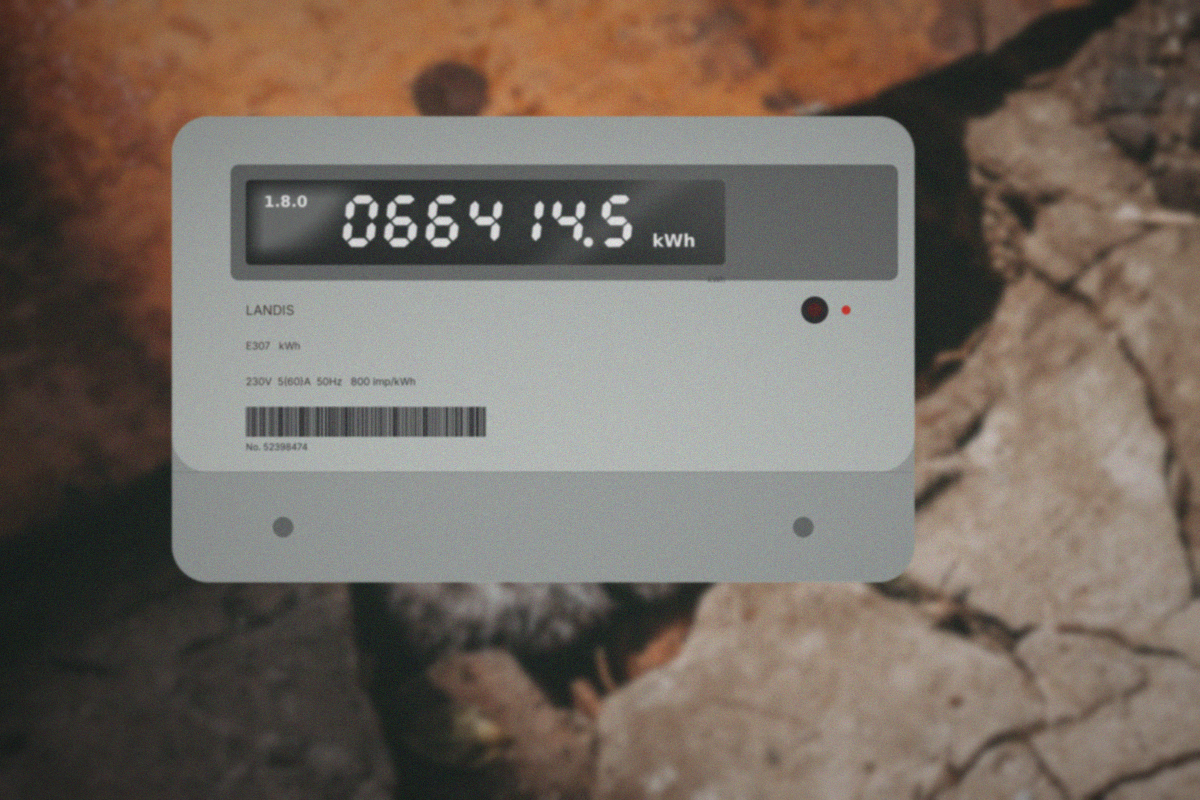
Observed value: 66414.5,kWh
